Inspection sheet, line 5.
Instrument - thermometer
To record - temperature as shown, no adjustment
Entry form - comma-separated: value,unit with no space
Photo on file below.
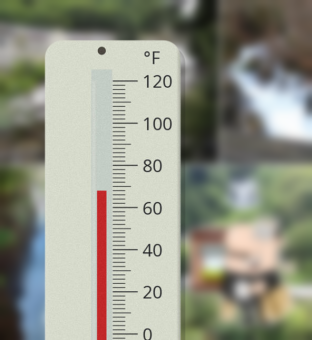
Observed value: 68,°F
